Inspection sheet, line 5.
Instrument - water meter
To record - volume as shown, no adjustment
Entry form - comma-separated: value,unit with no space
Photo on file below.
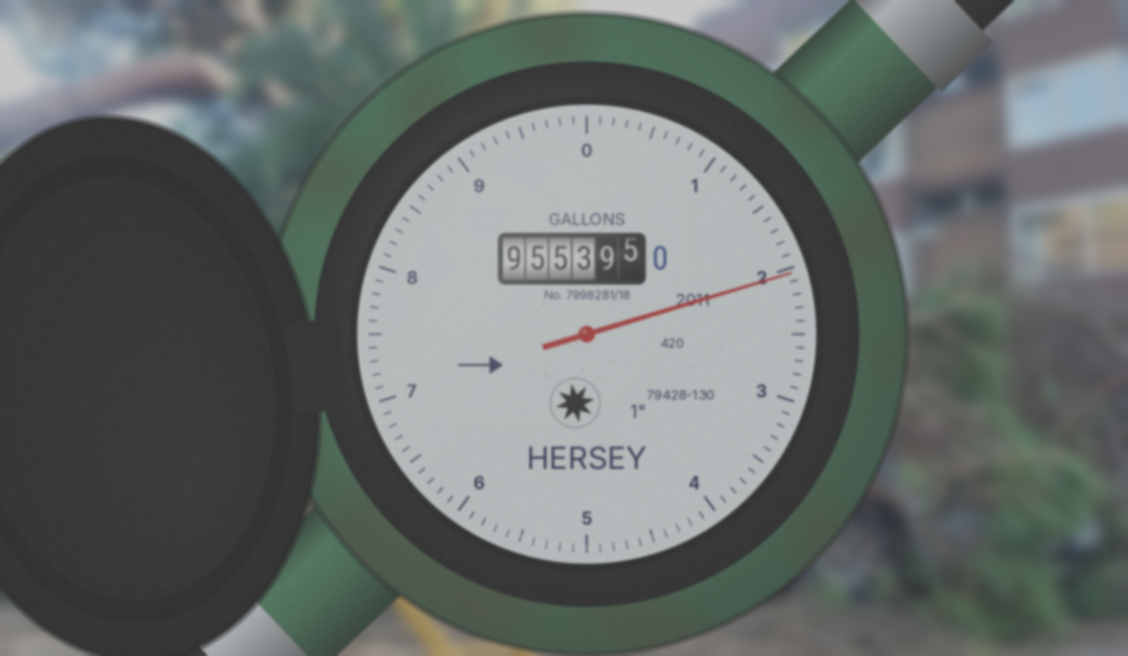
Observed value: 9553952.0,gal
